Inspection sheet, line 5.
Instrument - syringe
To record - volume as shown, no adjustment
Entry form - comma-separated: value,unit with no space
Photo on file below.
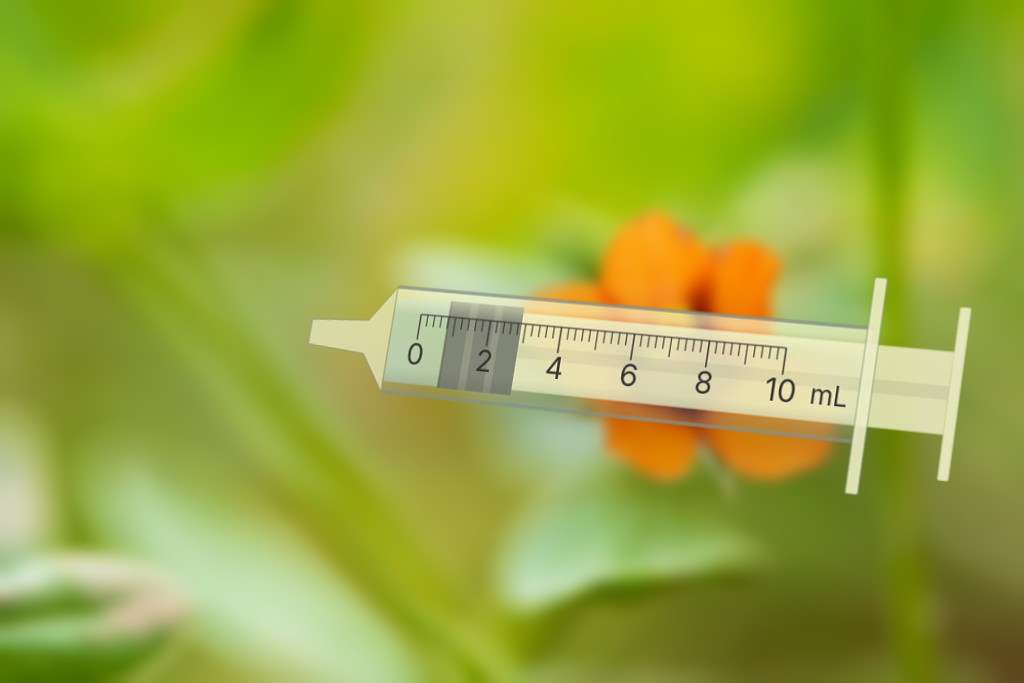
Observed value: 0.8,mL
